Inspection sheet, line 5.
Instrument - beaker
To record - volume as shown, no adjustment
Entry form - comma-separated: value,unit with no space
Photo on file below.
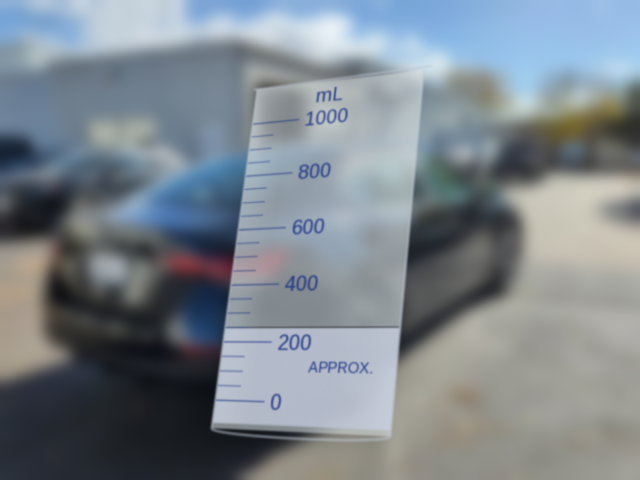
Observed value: 250,mL
